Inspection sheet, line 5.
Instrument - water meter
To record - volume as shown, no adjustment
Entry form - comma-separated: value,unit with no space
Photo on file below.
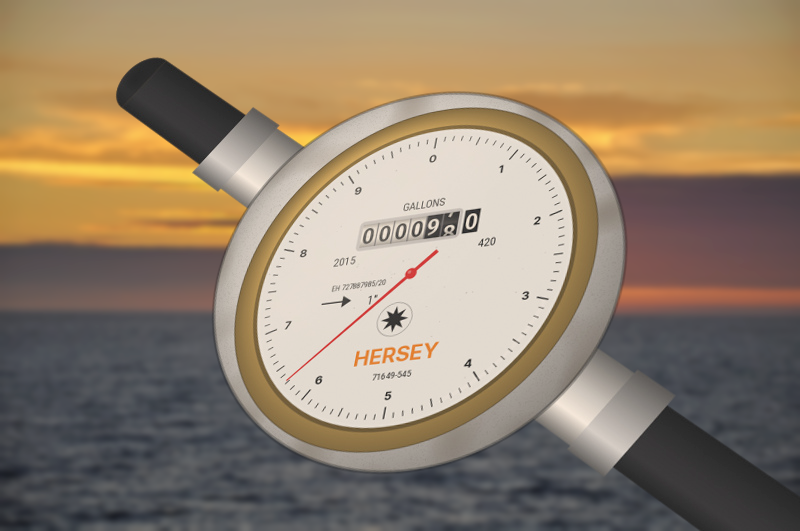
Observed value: 976.3,gal
